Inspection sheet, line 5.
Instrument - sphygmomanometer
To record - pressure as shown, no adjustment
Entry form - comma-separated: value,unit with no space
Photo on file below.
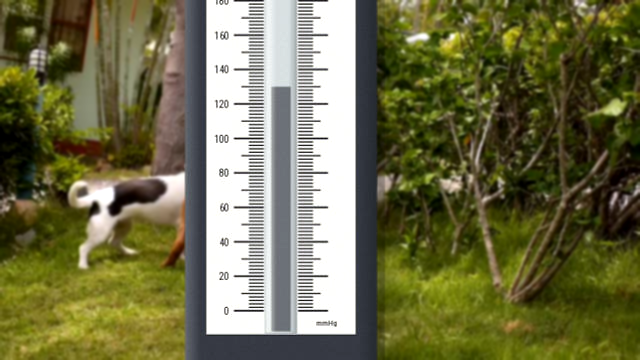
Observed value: 130,mmHg
